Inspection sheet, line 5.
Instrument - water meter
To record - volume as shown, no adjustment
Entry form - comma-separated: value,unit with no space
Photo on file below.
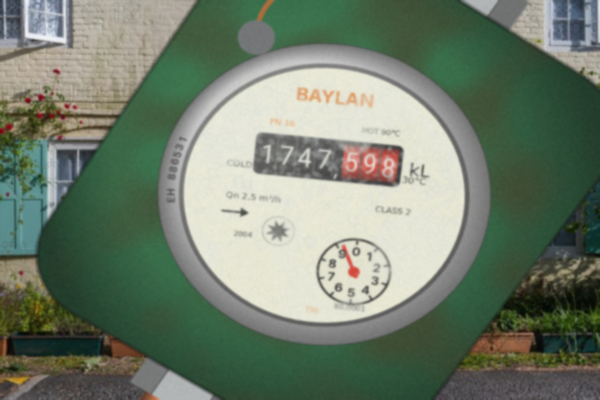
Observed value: 1747.5979,kL
